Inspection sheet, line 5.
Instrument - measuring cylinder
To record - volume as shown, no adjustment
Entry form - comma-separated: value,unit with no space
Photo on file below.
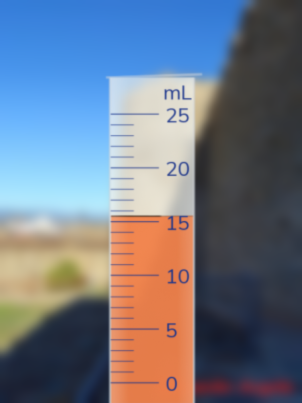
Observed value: 15.5,mL
